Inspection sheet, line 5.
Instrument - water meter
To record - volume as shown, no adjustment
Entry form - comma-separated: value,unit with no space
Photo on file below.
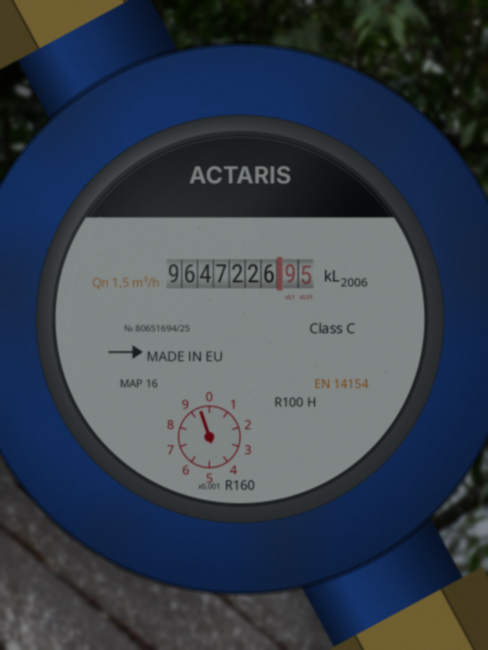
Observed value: 9647226.949,kL
